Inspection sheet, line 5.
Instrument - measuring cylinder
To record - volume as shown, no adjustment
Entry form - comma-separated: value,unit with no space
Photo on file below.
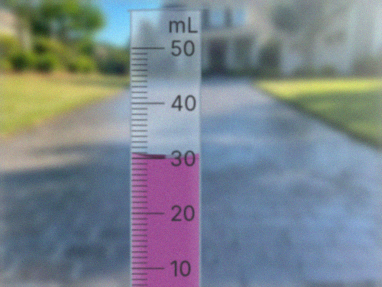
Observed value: 30,mL
